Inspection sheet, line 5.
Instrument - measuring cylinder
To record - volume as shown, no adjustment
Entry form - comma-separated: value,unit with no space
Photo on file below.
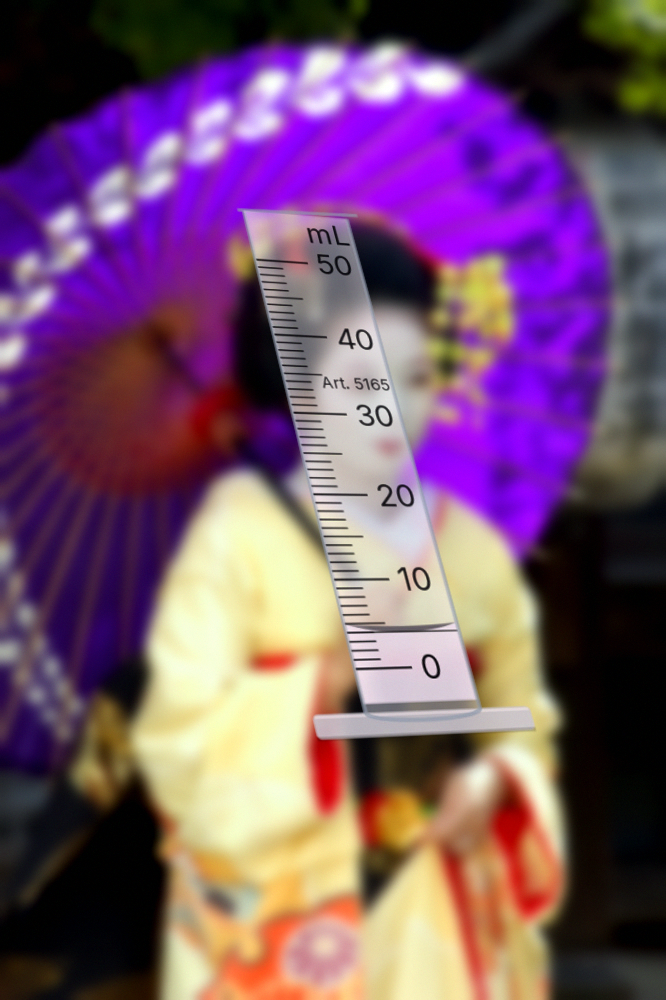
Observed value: 4,mL
